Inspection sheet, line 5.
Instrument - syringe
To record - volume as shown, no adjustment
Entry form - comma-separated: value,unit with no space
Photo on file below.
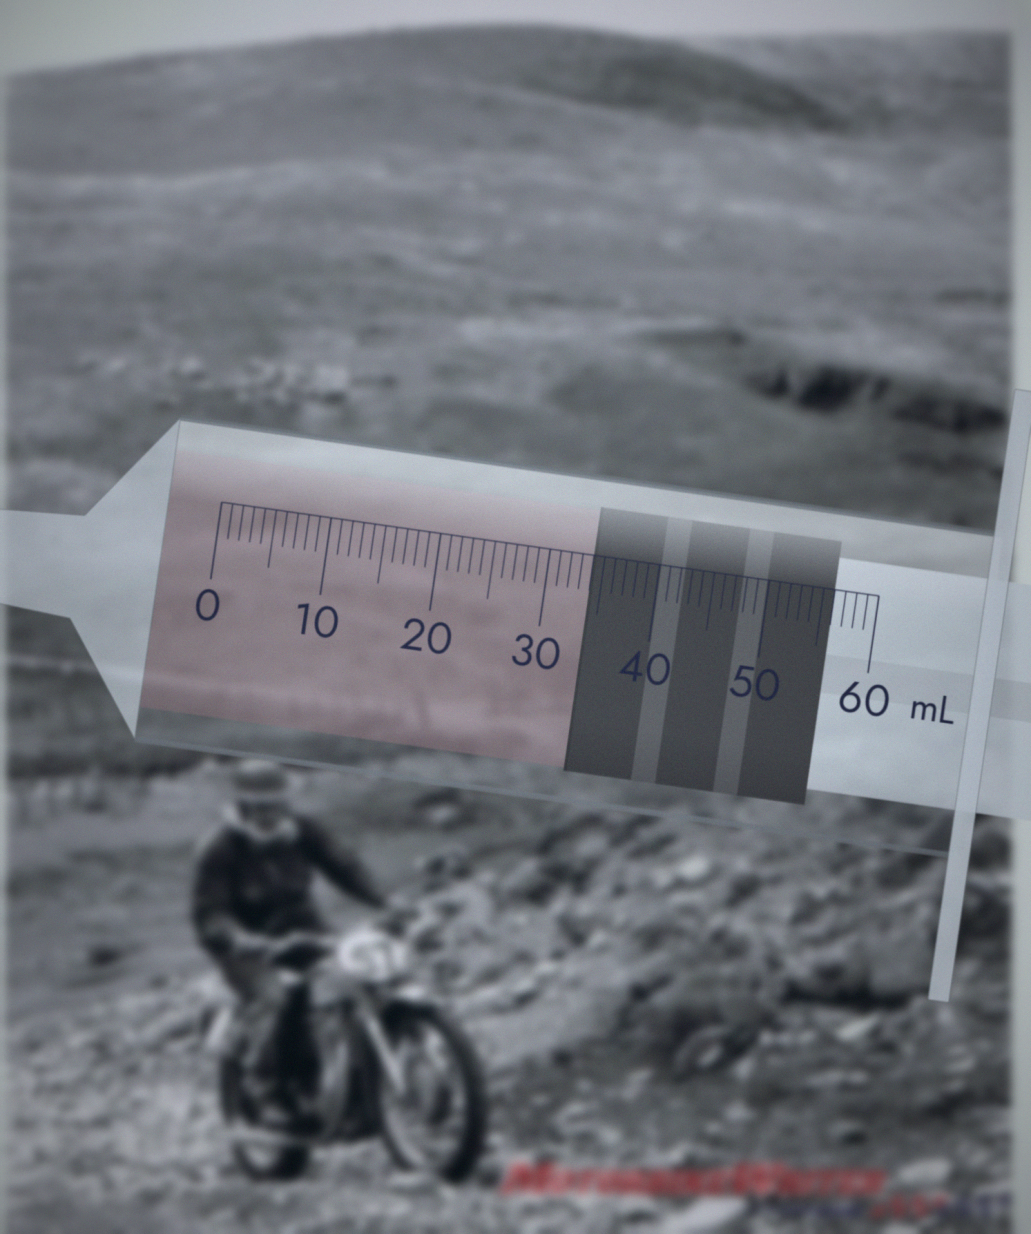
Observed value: 34,mL
